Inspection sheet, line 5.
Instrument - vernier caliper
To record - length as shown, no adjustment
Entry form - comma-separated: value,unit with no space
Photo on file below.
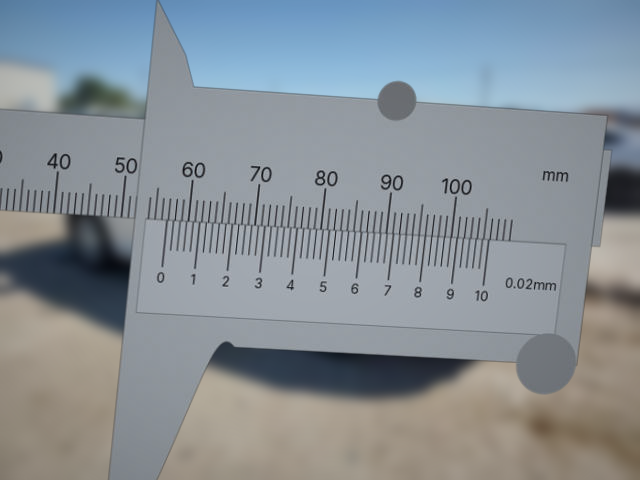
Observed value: 56.8,mm
